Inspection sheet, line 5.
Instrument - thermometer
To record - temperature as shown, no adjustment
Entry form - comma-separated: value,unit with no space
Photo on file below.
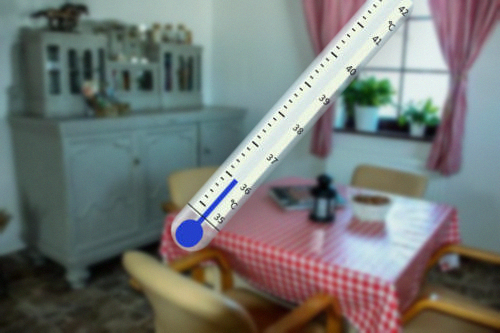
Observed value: 36,°C
